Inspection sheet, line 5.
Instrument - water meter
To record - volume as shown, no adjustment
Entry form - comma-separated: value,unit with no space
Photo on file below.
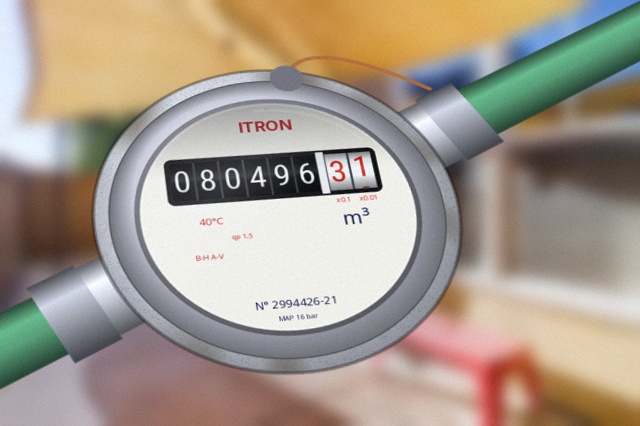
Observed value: 80496.31,m³
